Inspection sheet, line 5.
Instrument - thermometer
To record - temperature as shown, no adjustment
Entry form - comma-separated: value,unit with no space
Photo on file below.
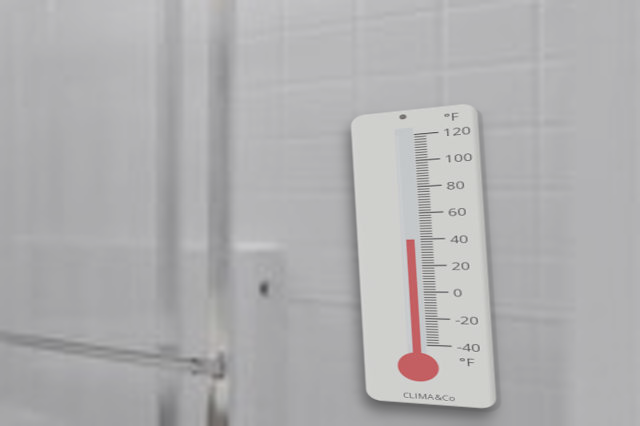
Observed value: 40,°F
